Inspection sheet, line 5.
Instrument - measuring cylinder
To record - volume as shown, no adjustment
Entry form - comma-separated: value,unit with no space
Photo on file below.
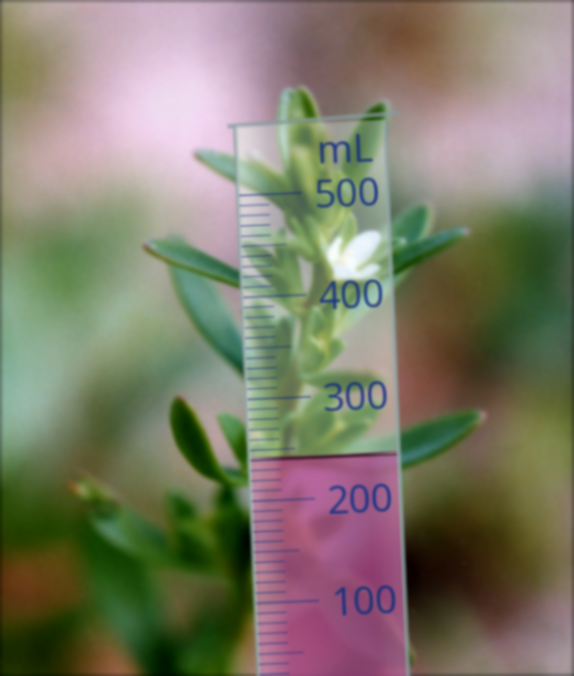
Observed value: 240,mL
